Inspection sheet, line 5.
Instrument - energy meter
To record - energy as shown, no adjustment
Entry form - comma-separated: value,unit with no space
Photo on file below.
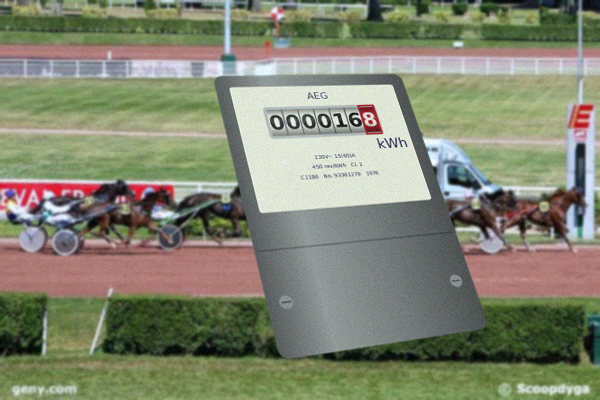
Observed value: 16.8,kWh
